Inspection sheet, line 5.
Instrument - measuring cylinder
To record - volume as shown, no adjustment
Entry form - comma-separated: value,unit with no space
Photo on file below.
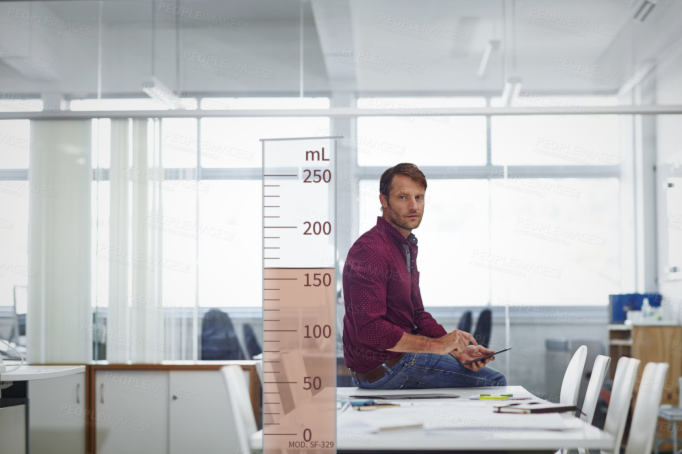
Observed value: 160,mL
